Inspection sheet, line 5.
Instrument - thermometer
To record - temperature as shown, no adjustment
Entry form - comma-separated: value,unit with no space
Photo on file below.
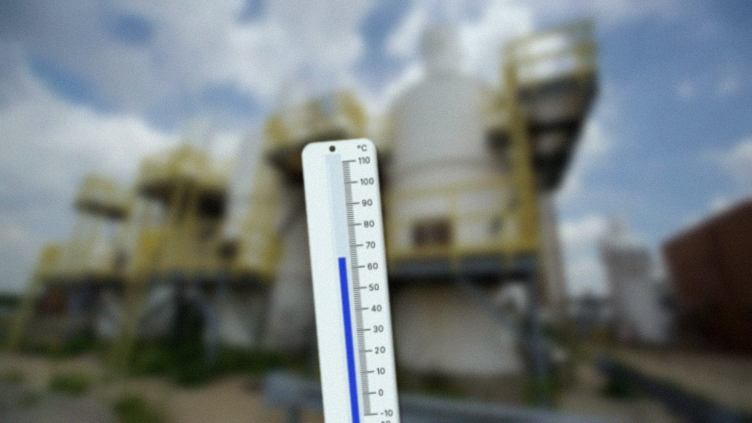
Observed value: 65,°C
